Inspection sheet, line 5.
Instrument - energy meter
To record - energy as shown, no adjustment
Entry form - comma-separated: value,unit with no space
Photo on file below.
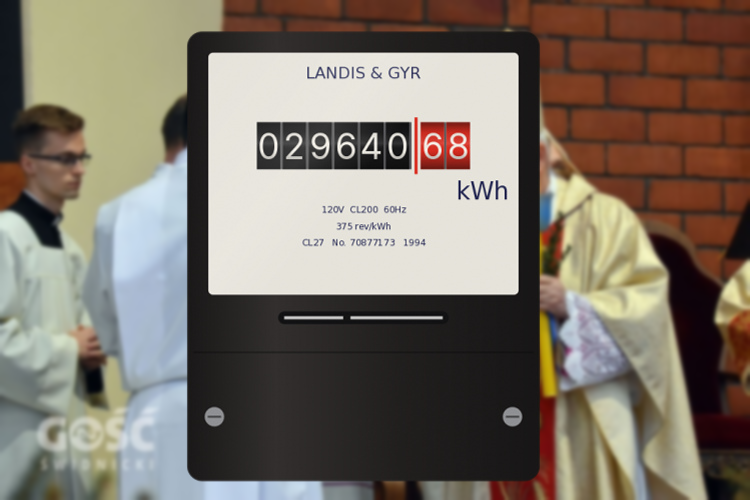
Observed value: 29640.68,kWh
